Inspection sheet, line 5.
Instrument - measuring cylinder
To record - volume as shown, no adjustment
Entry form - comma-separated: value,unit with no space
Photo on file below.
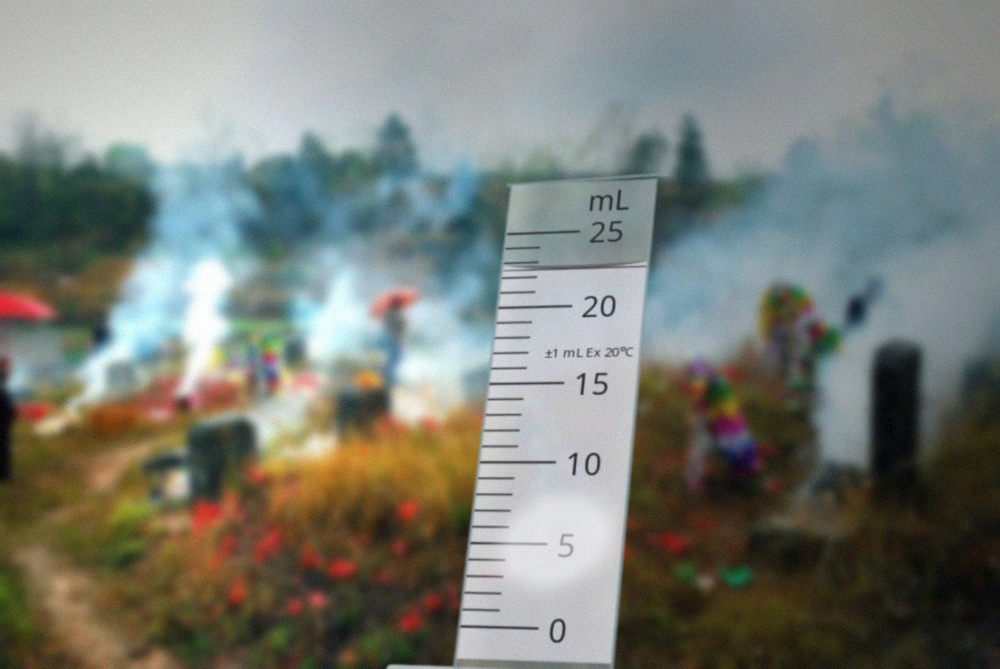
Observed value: 22.5,mL
